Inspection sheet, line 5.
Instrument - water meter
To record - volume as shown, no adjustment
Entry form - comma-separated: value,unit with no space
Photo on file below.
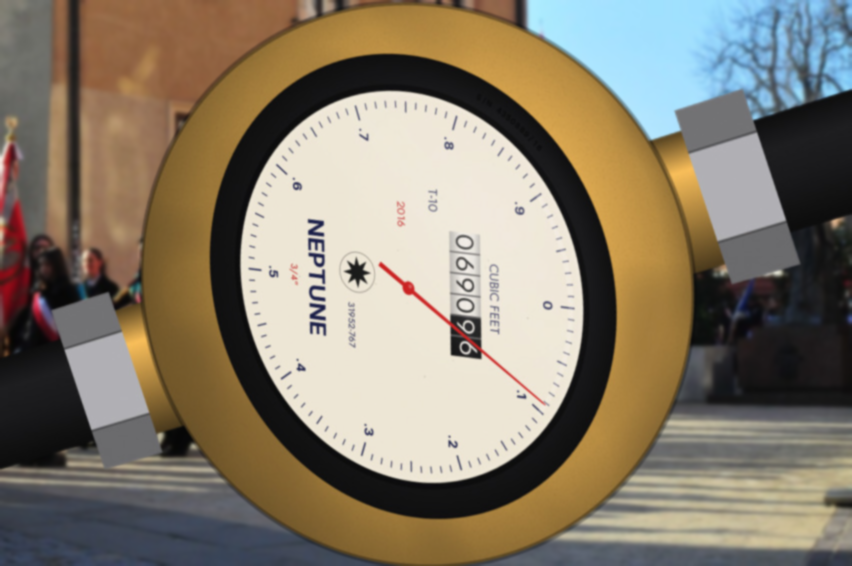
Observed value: 69096.09,ft³
